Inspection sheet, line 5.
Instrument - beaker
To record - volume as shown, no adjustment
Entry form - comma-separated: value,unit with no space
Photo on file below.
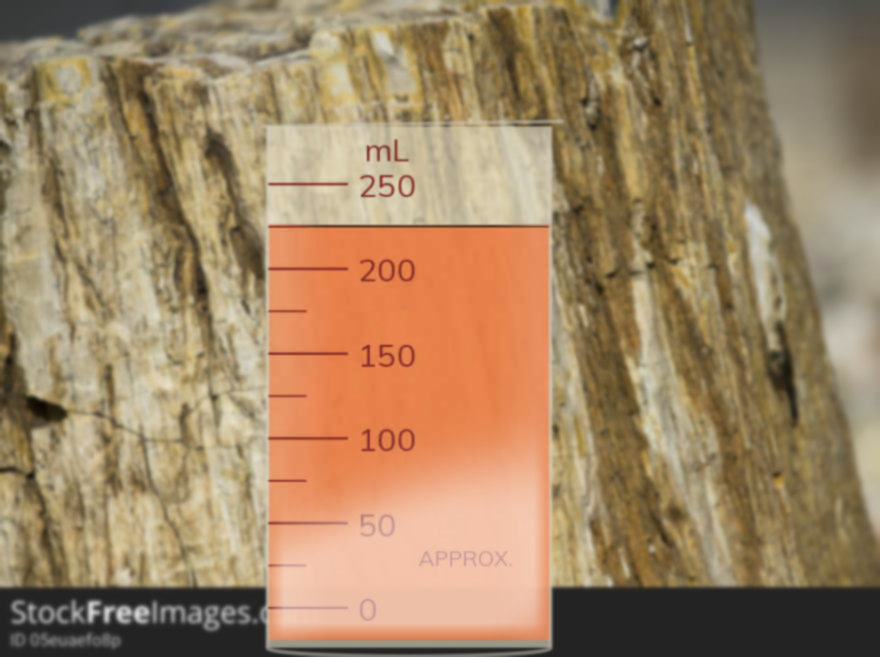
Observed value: 225,mL
